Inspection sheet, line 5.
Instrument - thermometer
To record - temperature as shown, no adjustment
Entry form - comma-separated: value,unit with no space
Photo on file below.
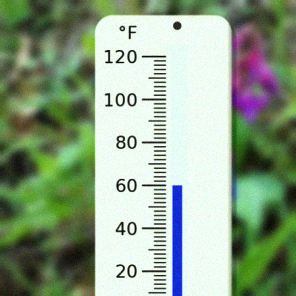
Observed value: 60,°F
